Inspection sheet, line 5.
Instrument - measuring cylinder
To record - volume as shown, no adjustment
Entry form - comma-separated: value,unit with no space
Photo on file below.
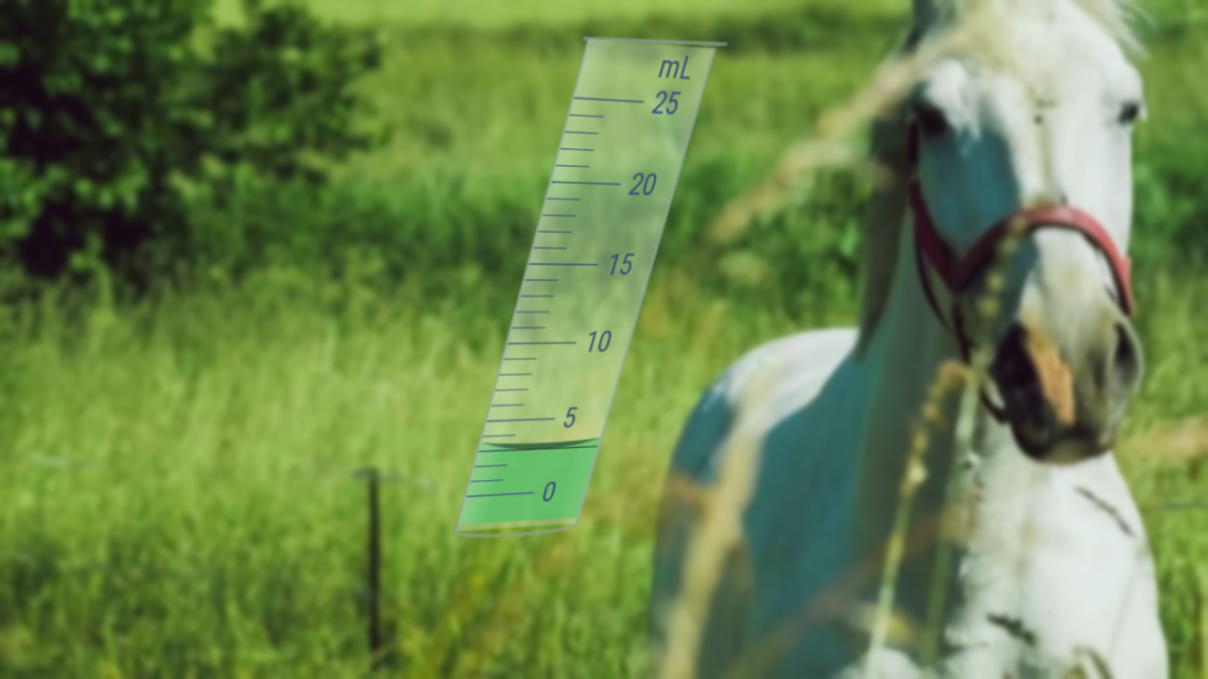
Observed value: 3,mL
